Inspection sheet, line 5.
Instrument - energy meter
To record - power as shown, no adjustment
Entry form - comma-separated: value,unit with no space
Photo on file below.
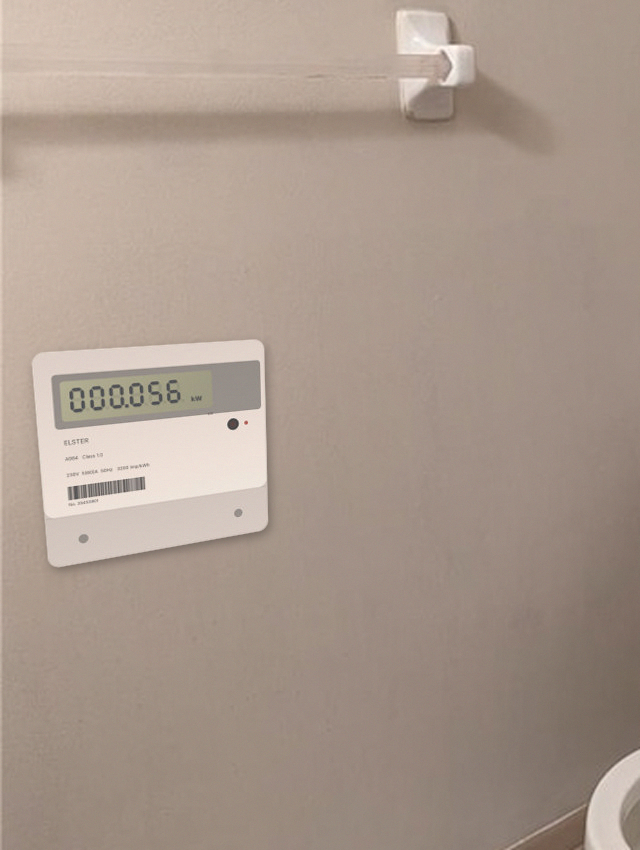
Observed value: 0.056,kW
